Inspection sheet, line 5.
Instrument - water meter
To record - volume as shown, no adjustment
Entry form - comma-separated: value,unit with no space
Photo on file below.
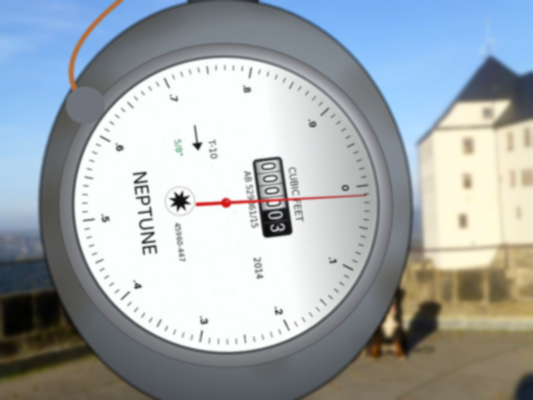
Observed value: 3.01,ft³
